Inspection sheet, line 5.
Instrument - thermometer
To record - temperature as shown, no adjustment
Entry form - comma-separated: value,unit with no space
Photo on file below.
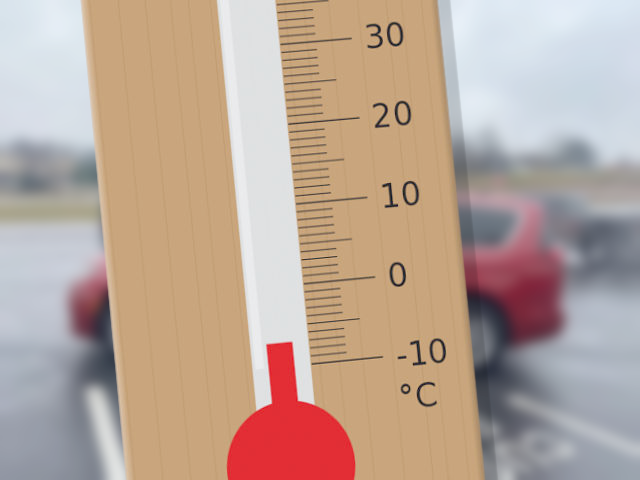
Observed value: -7,°C
